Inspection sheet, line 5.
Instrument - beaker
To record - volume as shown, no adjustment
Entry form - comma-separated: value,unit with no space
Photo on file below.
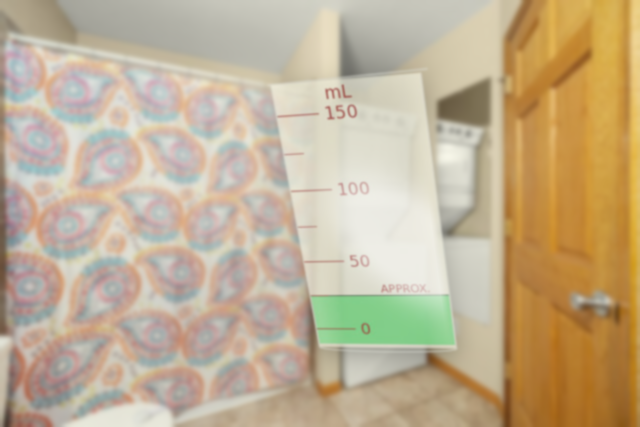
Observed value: 25,mL
